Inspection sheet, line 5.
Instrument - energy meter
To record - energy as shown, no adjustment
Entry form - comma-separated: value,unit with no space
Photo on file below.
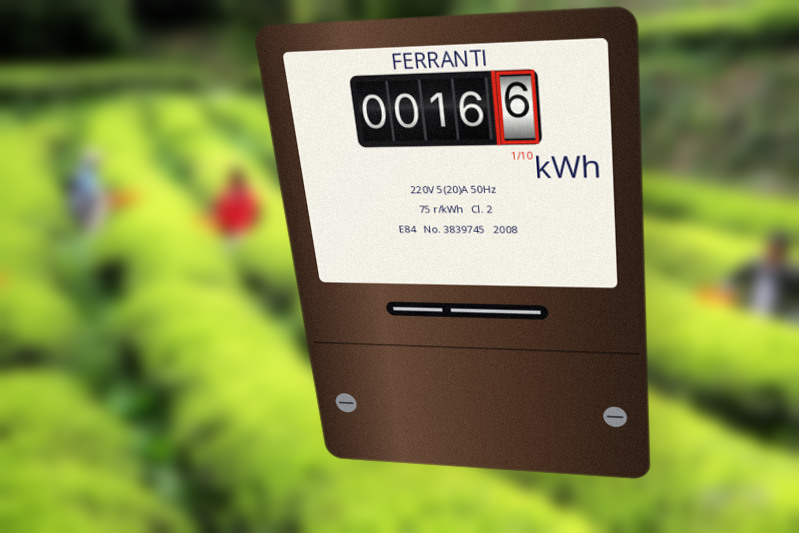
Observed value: 16.6,kWh
